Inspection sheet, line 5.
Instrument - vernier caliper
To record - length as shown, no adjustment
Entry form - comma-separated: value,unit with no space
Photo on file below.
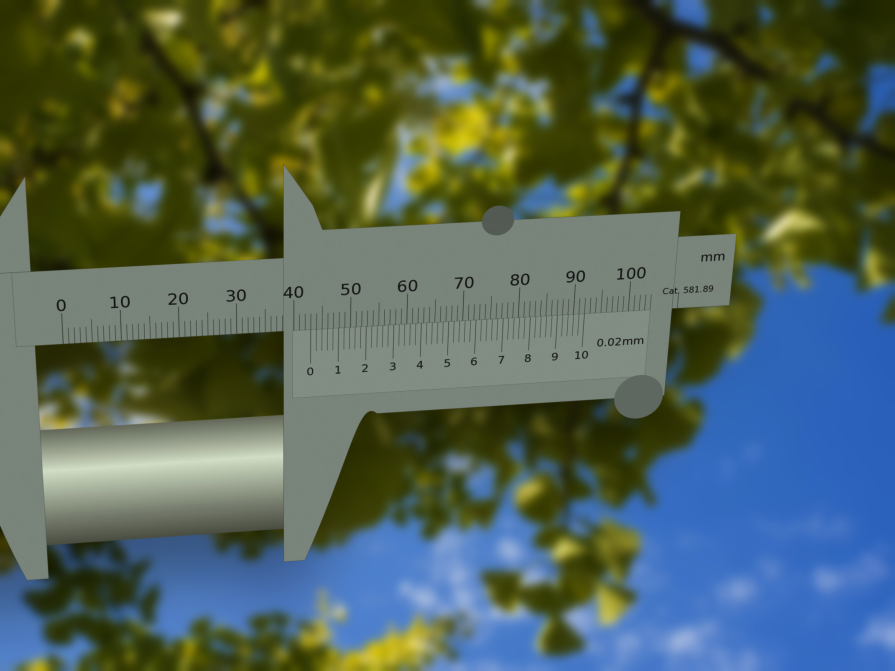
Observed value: 43.0,mm
